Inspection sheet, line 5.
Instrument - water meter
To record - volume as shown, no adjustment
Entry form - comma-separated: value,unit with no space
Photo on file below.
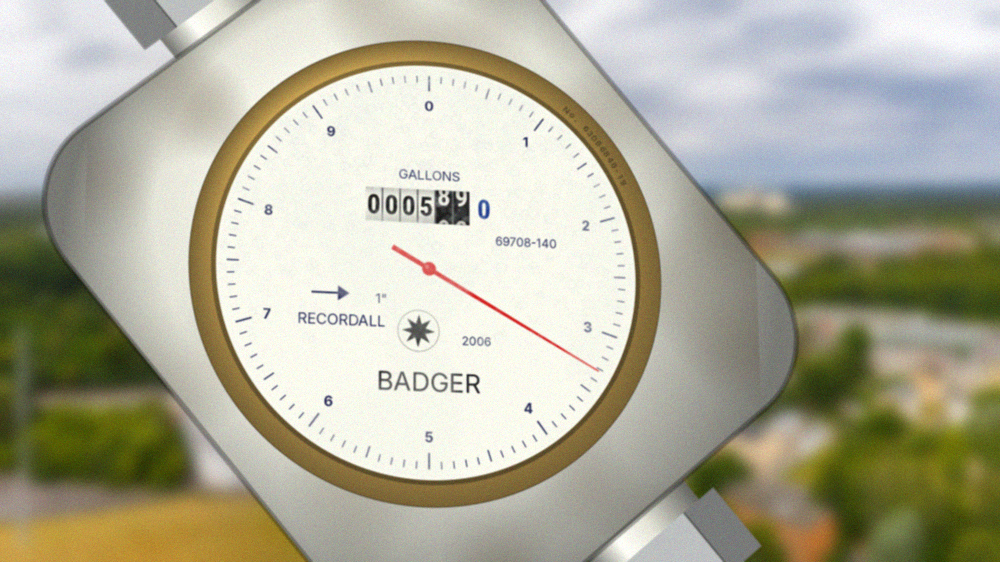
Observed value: 5893.3,gal
